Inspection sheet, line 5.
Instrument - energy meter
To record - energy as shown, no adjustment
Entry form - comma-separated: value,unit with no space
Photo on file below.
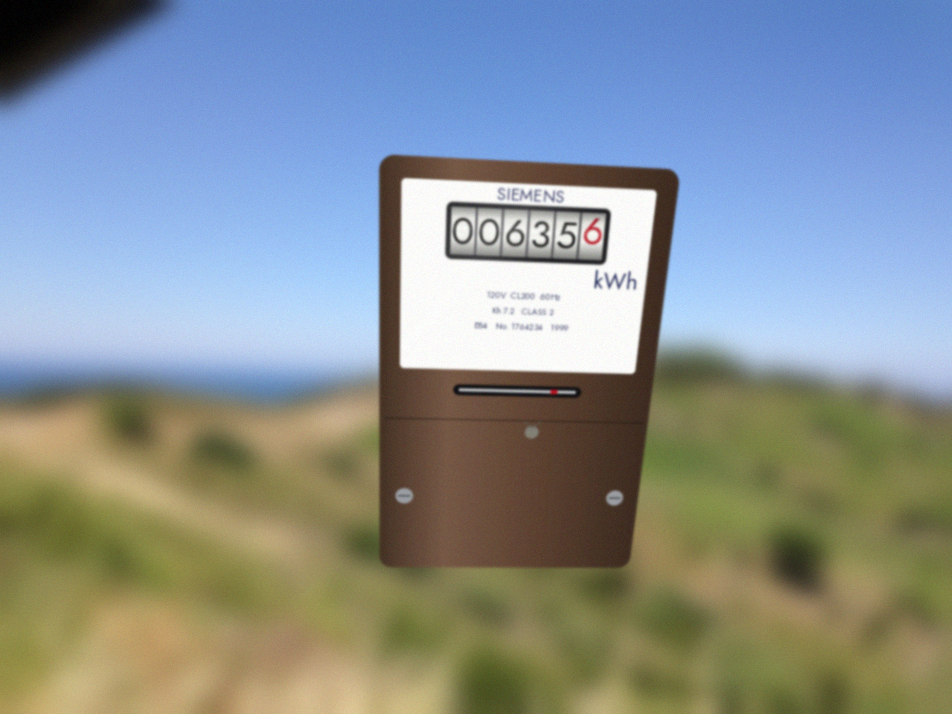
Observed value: 635.6,kWh
